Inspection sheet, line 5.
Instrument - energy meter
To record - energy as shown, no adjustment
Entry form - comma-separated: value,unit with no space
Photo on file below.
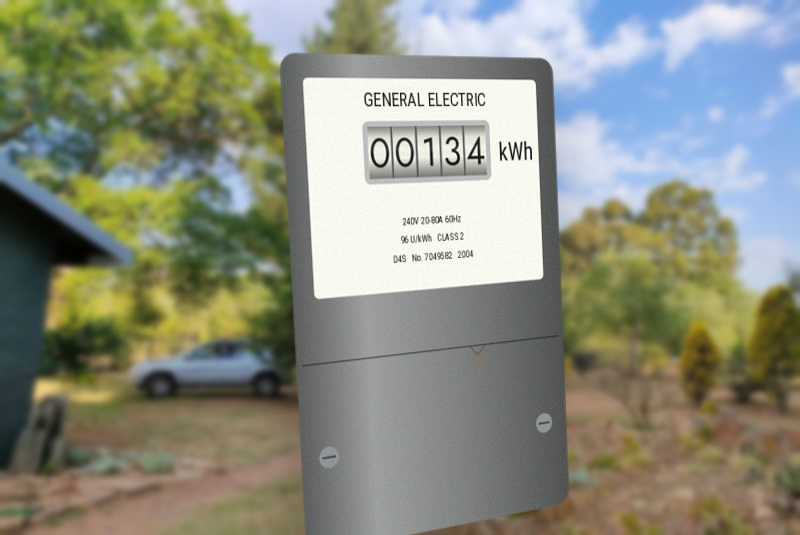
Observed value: 134,kWh
